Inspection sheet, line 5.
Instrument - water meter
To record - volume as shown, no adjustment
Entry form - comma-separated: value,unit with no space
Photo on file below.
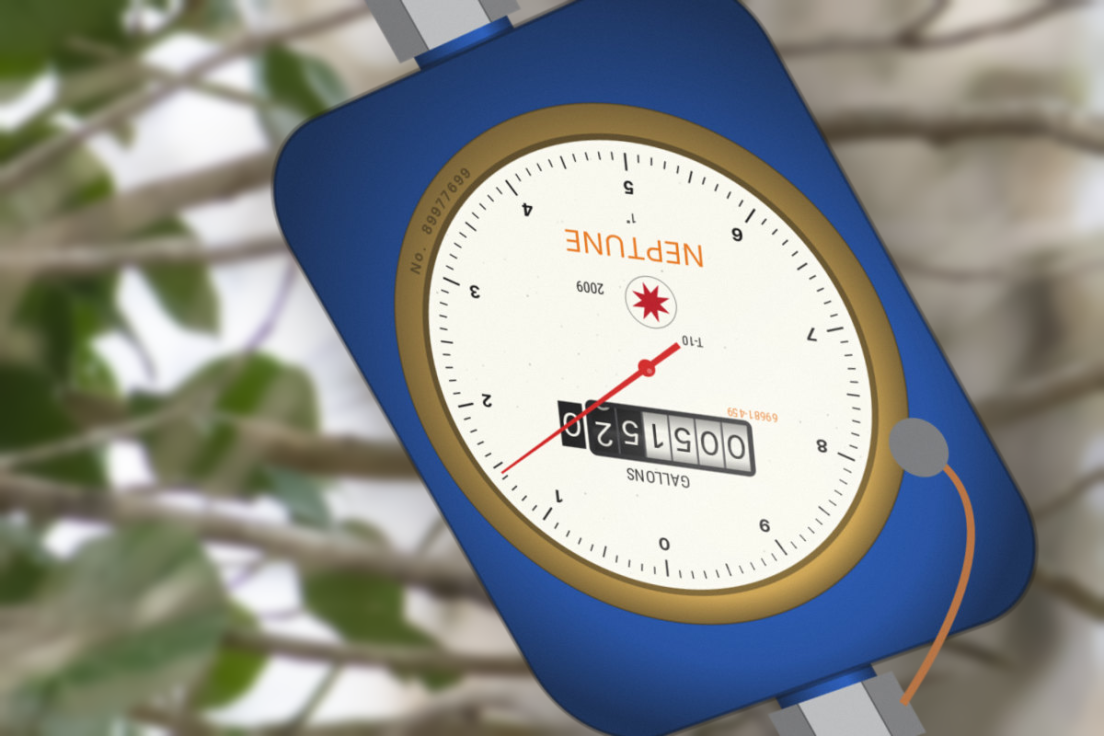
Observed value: 51521.4,gal
